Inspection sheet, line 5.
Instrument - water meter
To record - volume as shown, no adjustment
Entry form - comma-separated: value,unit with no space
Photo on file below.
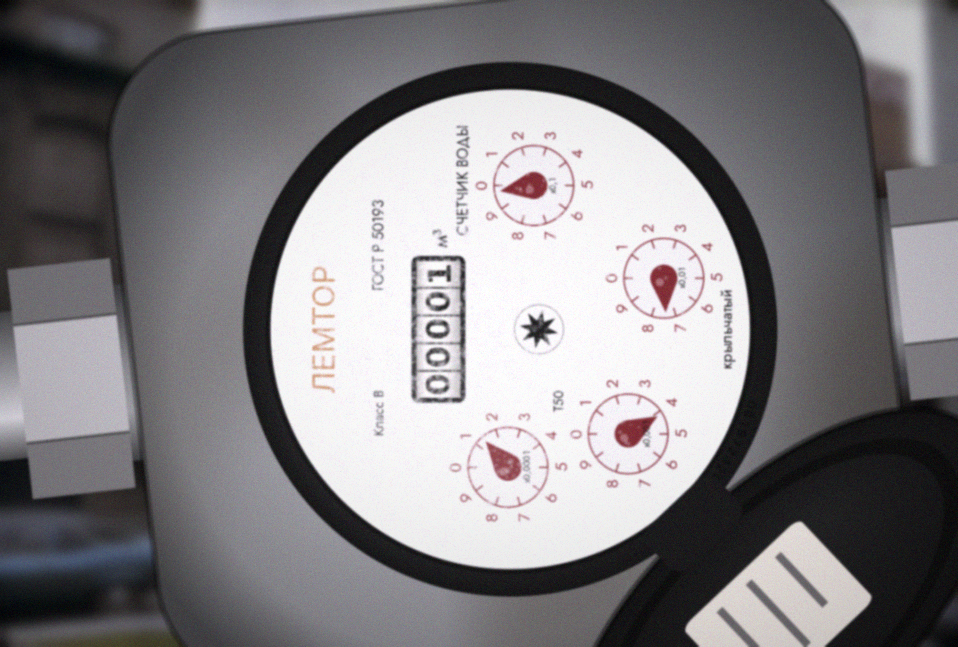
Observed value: 0.9741,m³
